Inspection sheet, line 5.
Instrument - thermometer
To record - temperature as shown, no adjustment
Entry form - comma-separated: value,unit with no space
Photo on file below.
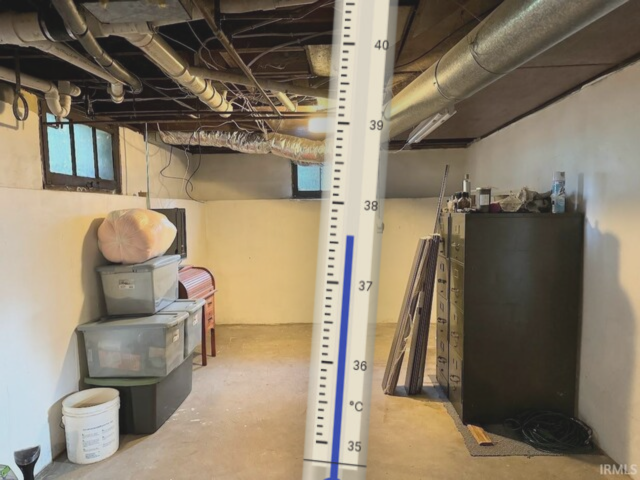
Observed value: 37.6,°C
